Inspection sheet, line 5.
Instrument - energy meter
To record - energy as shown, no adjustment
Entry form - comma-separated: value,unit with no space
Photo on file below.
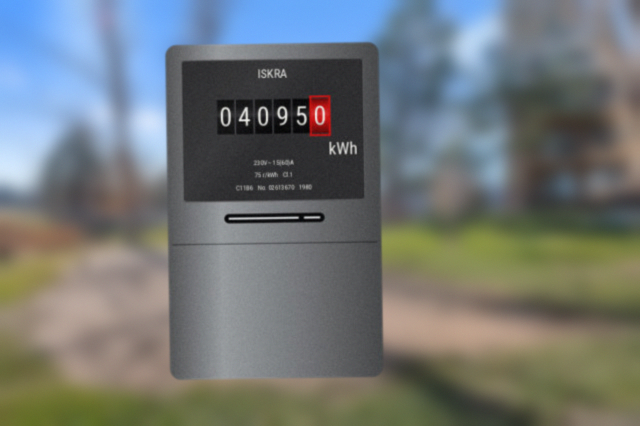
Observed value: 4095.0,kWh
